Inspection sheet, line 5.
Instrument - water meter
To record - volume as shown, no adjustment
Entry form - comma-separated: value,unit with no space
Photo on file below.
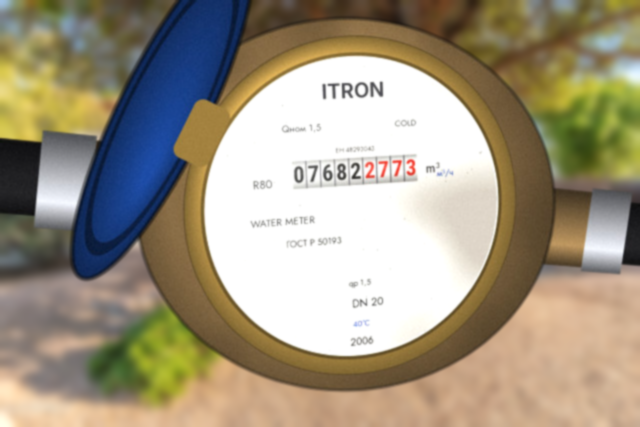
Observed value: 7682.2773,m³
